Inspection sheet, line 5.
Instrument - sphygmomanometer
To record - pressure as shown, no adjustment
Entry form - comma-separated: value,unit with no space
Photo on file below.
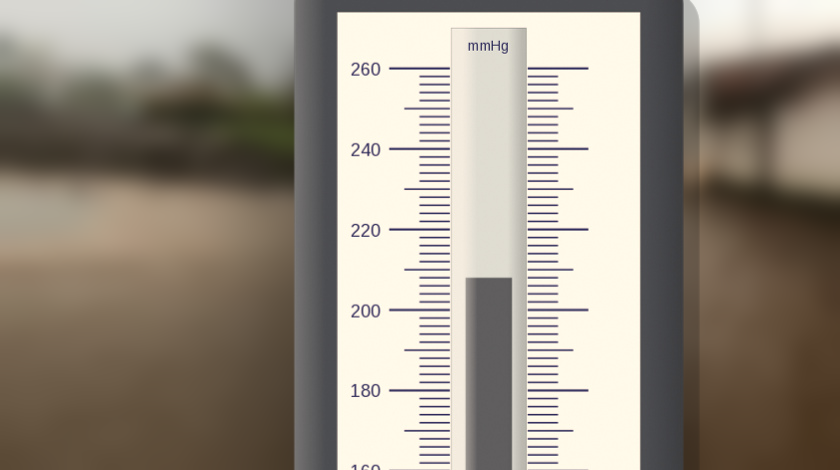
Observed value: 208,mmHg
